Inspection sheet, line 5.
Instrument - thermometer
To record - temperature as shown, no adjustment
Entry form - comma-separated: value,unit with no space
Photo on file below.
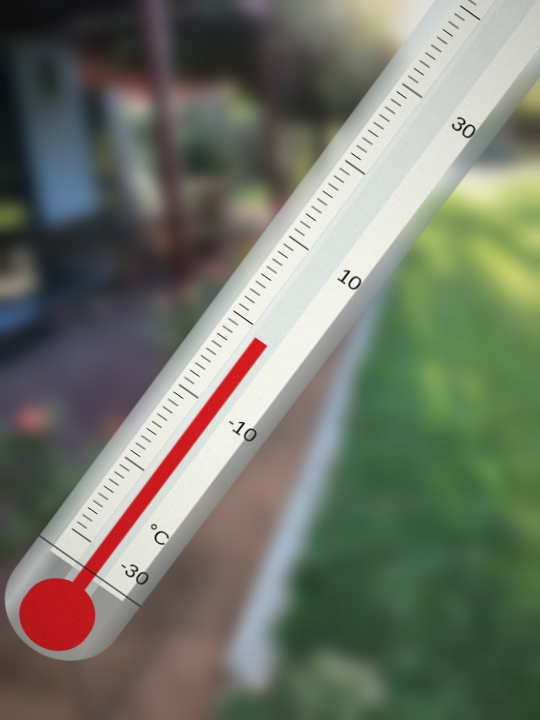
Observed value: -1,°C
